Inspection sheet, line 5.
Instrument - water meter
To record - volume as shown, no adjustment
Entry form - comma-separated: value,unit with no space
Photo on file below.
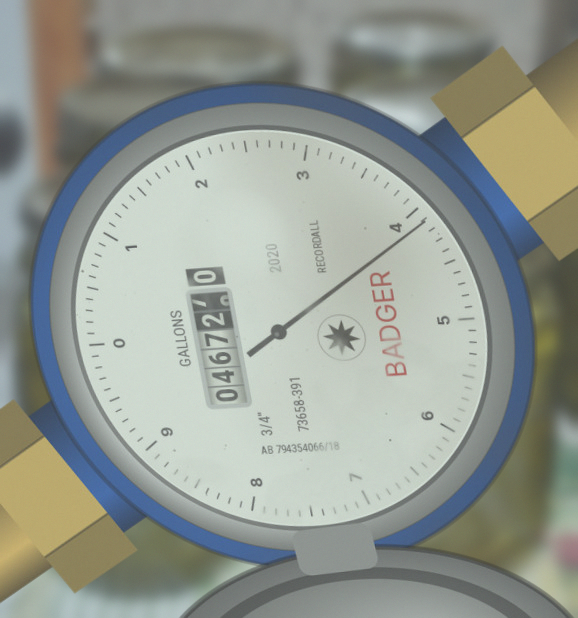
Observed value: 467274.1,gal
